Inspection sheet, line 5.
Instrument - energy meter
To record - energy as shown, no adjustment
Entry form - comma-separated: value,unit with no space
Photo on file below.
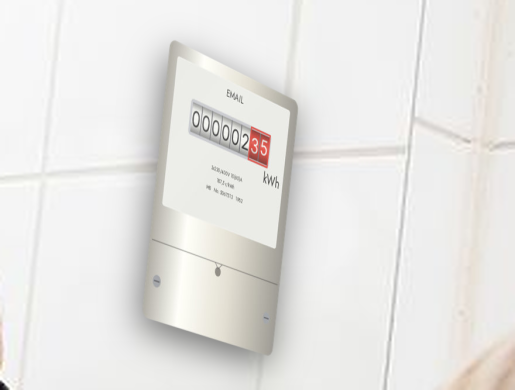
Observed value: 2.35,kWh
